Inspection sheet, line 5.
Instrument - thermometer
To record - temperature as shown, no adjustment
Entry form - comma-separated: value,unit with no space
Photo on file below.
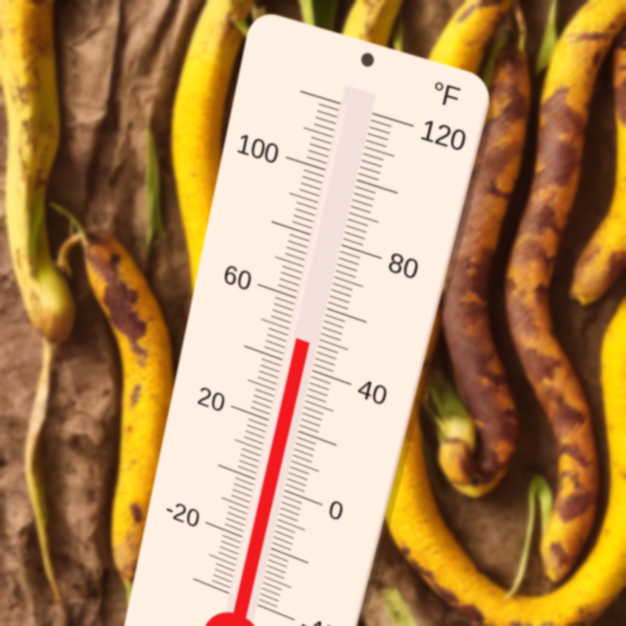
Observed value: 48,°F
